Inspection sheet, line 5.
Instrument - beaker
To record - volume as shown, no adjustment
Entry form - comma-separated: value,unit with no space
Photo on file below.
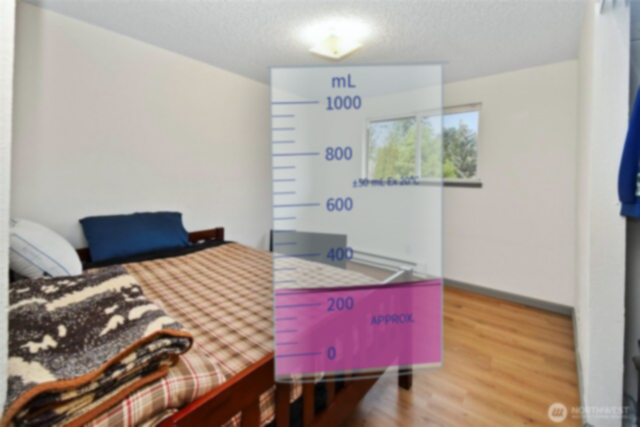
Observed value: 250,mL
